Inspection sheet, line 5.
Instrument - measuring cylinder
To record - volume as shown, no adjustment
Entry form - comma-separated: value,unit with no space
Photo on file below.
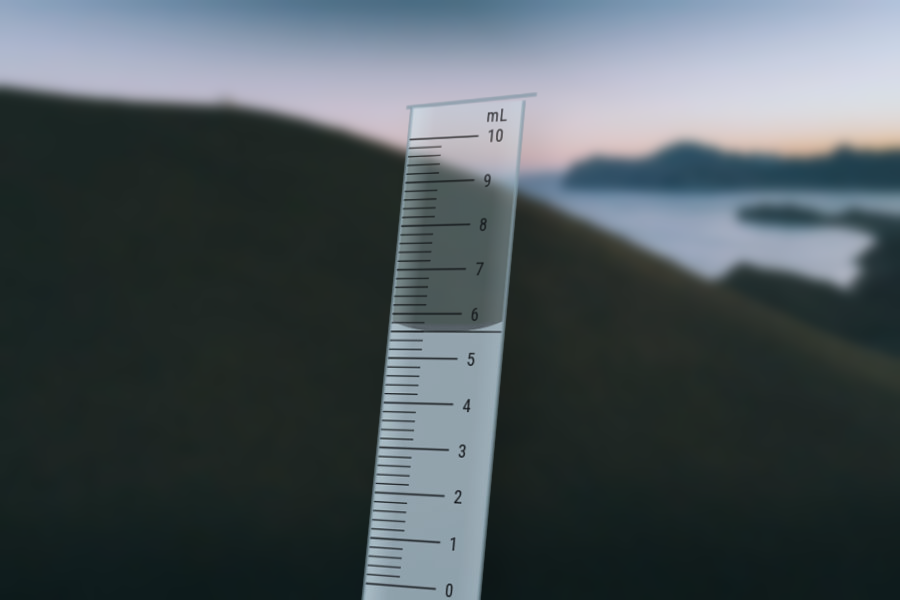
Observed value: 5.6,mL
